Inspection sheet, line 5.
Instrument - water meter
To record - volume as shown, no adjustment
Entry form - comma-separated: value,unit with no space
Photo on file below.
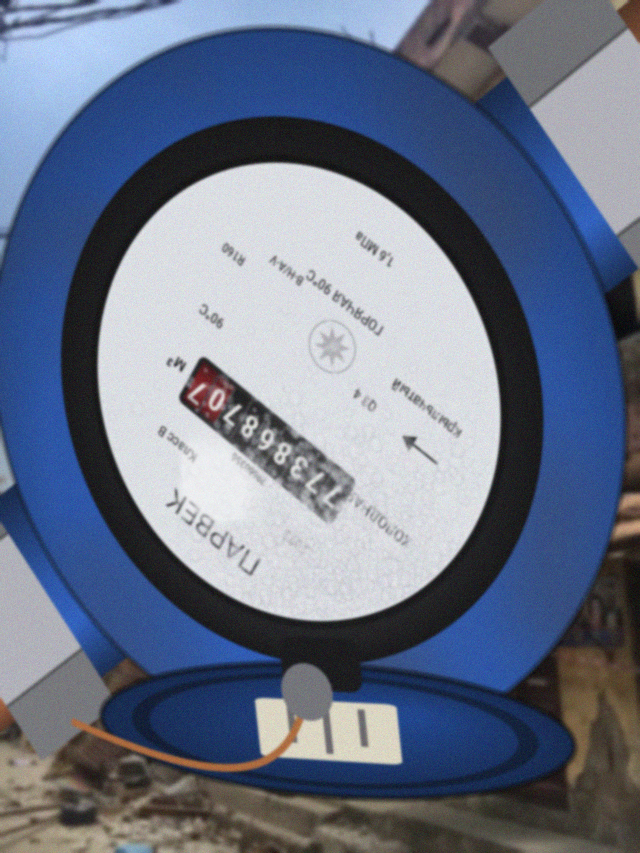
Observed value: 7738687.07,m³
